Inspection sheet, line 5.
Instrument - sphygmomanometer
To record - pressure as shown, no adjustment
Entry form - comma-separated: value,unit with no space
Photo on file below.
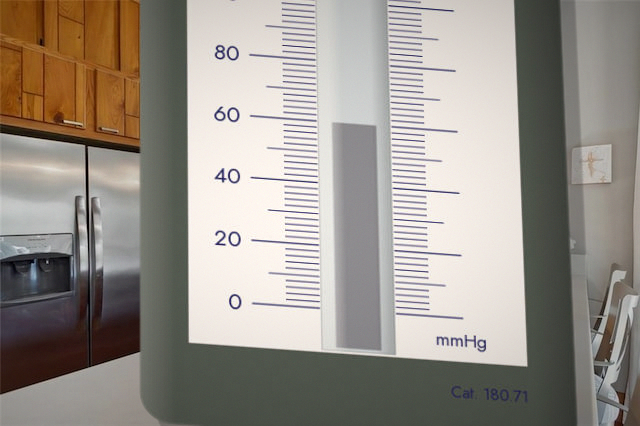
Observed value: 60,mmHg
